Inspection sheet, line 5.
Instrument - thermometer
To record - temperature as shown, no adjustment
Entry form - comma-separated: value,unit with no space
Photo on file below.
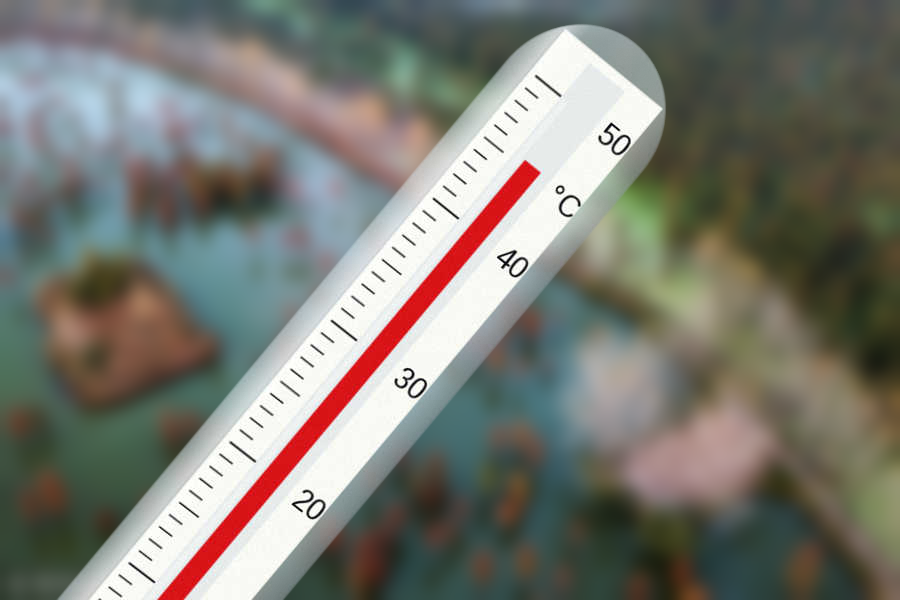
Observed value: 45.5,°C
